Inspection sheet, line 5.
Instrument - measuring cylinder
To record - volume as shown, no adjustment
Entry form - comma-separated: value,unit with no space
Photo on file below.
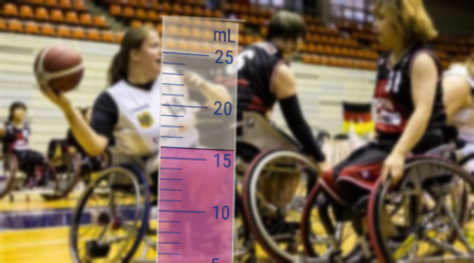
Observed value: 16,mL
